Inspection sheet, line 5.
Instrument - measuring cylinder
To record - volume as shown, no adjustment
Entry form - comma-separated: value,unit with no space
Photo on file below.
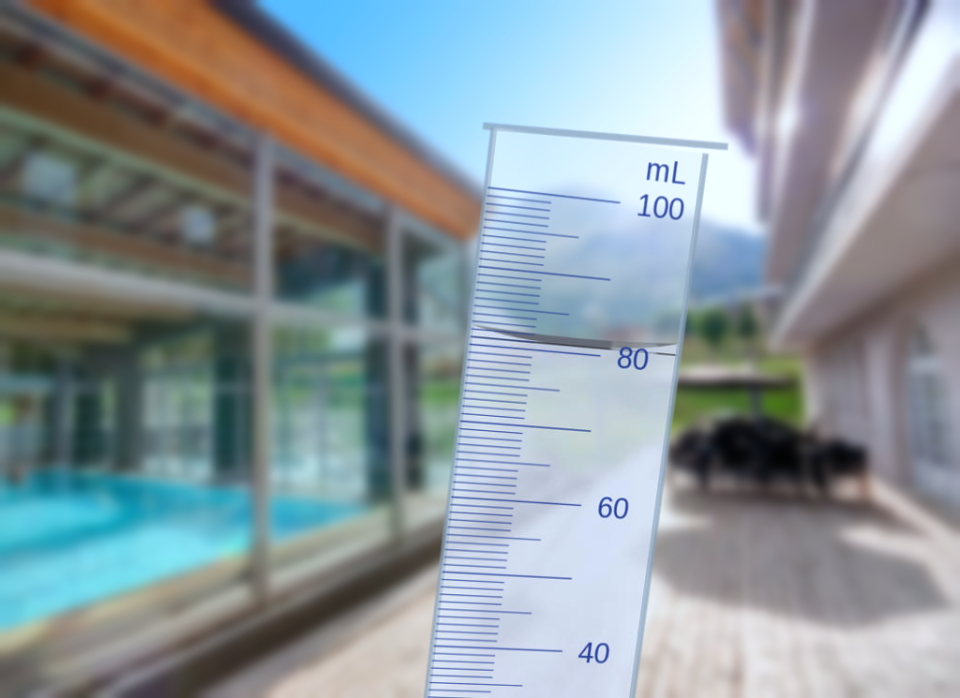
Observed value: 81,mL
